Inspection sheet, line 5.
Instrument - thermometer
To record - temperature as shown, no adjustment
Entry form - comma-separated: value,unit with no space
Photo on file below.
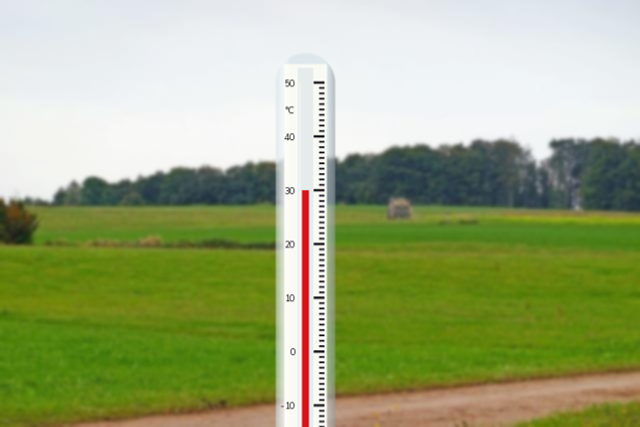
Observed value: 30,°C
